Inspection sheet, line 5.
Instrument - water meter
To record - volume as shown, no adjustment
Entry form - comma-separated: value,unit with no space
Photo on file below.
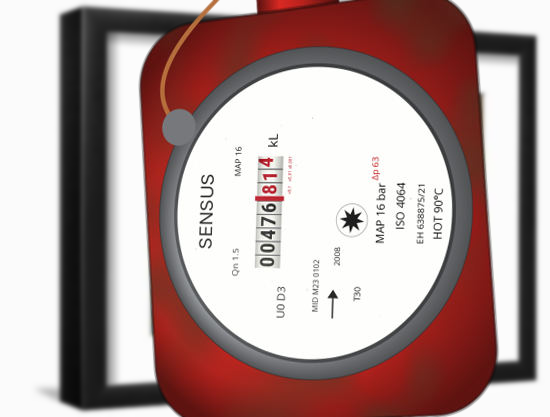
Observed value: 476.814,kL
